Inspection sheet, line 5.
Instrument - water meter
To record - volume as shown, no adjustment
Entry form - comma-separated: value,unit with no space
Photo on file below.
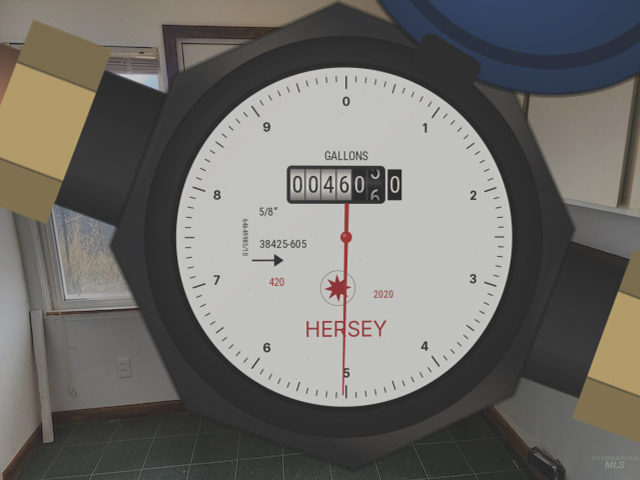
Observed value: 46055.0,gal
